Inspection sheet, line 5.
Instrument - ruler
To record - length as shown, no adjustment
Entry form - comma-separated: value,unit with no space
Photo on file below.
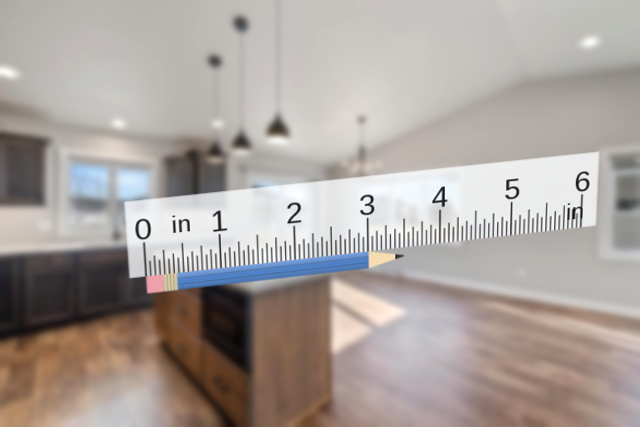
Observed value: 3.5,in
